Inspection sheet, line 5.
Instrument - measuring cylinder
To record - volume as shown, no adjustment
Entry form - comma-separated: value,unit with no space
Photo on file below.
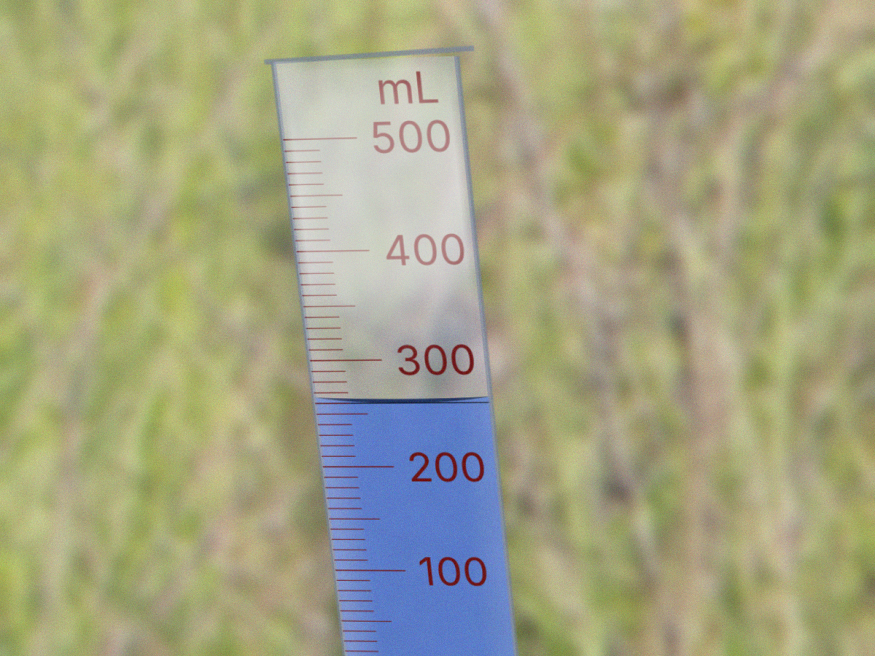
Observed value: 260,mL
